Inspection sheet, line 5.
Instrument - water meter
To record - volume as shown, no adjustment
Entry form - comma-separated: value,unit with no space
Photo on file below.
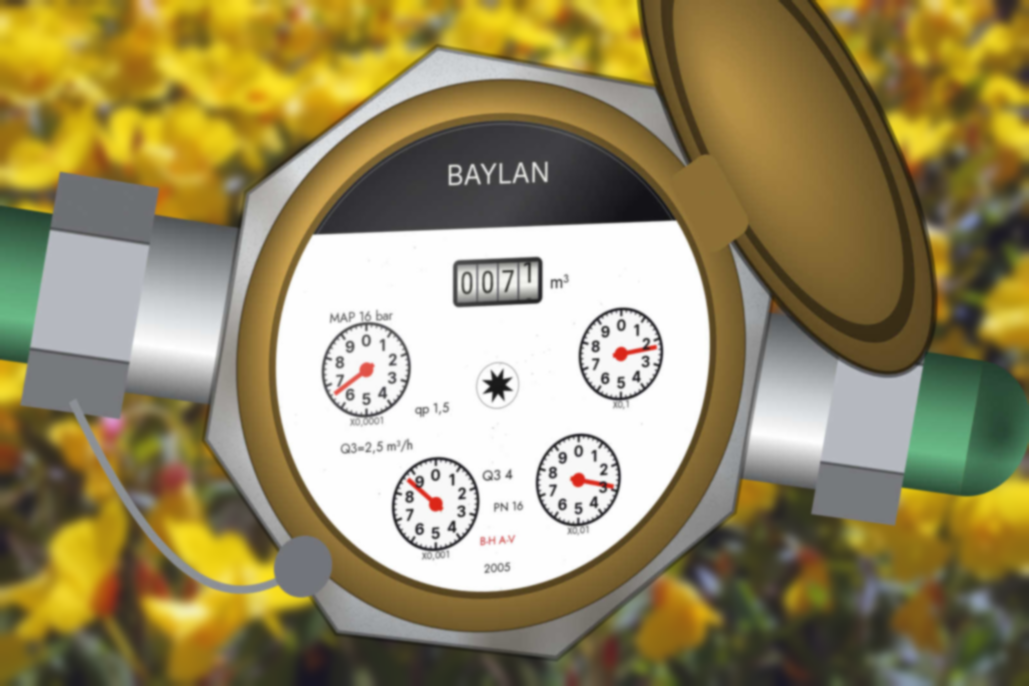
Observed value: 71.2286,m³
